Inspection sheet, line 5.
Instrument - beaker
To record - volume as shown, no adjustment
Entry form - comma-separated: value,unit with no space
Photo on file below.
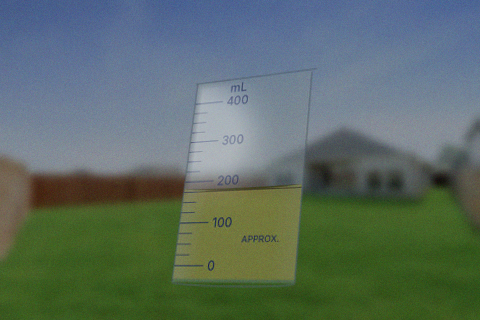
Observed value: 175,mL
